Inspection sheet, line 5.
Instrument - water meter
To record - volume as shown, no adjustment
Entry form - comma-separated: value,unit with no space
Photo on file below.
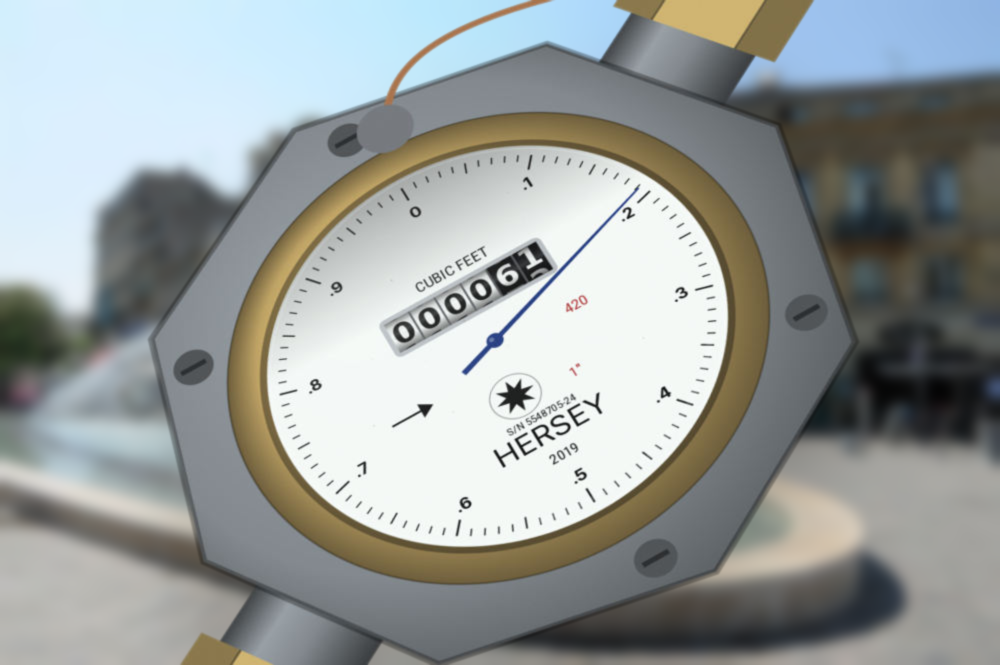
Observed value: 61.19,ft³
